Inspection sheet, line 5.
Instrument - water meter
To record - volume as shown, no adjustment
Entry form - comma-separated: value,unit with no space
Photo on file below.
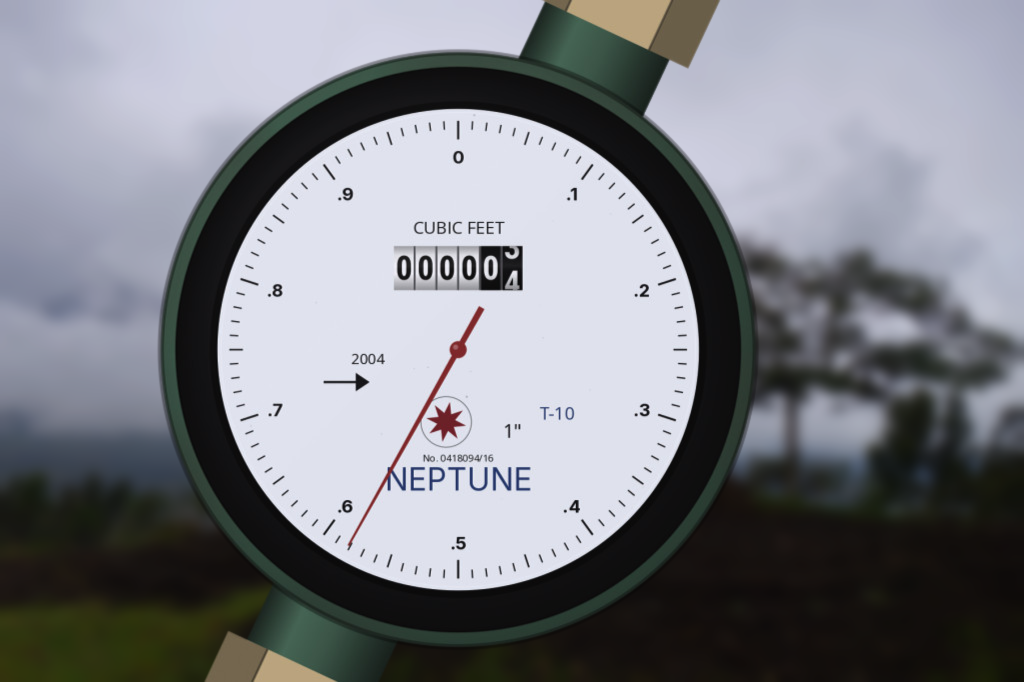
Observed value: 3.58,ft³
